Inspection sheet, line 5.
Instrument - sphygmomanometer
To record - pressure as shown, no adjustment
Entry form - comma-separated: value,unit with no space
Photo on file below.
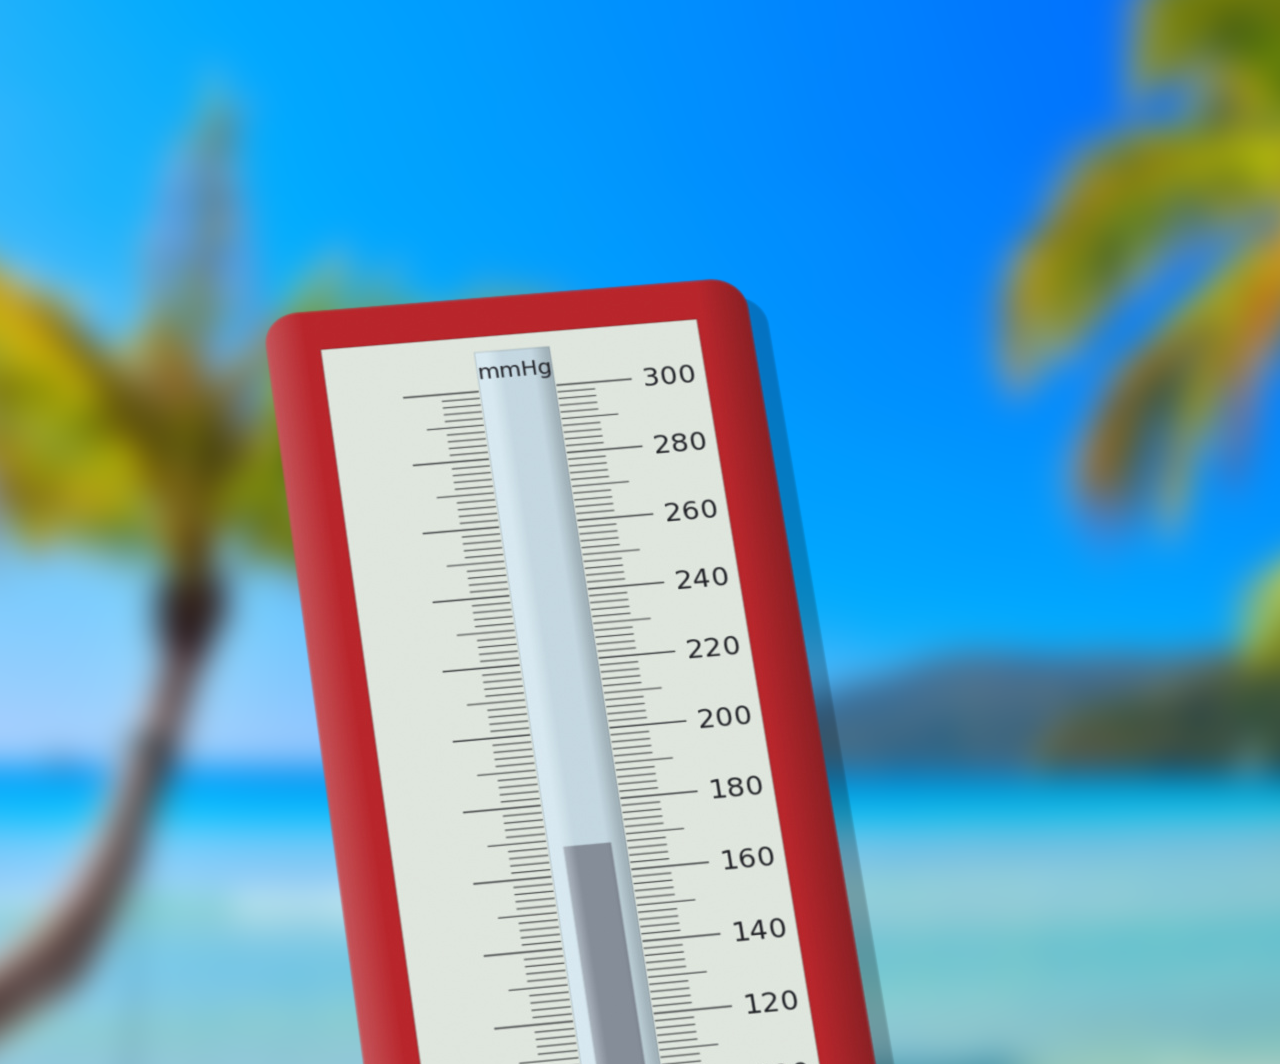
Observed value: 168,mmHg
